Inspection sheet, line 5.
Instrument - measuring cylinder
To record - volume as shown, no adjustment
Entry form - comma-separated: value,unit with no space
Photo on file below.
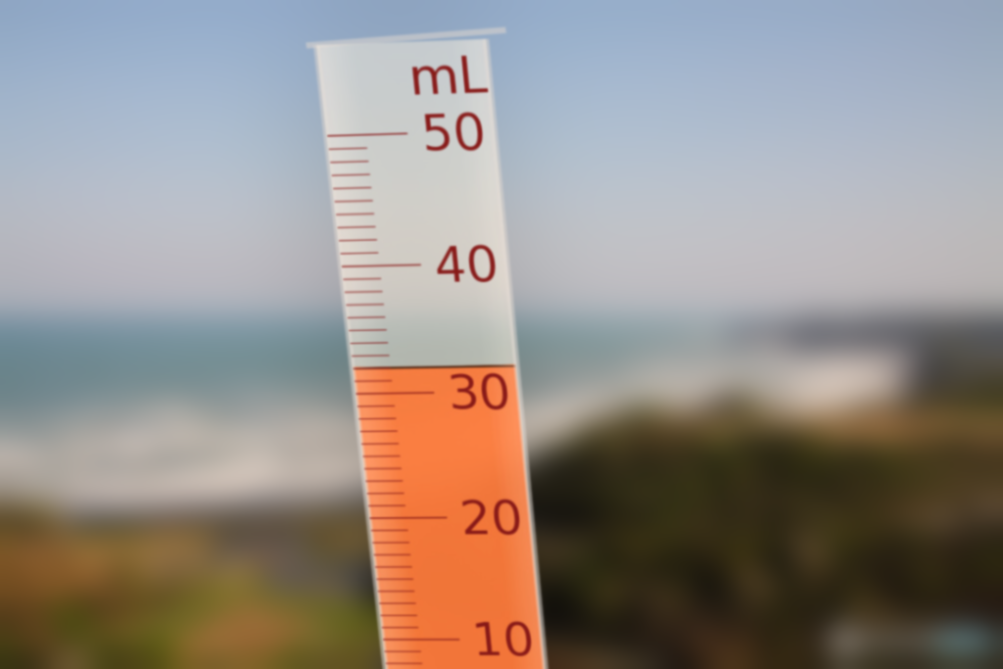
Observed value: 32,mL
